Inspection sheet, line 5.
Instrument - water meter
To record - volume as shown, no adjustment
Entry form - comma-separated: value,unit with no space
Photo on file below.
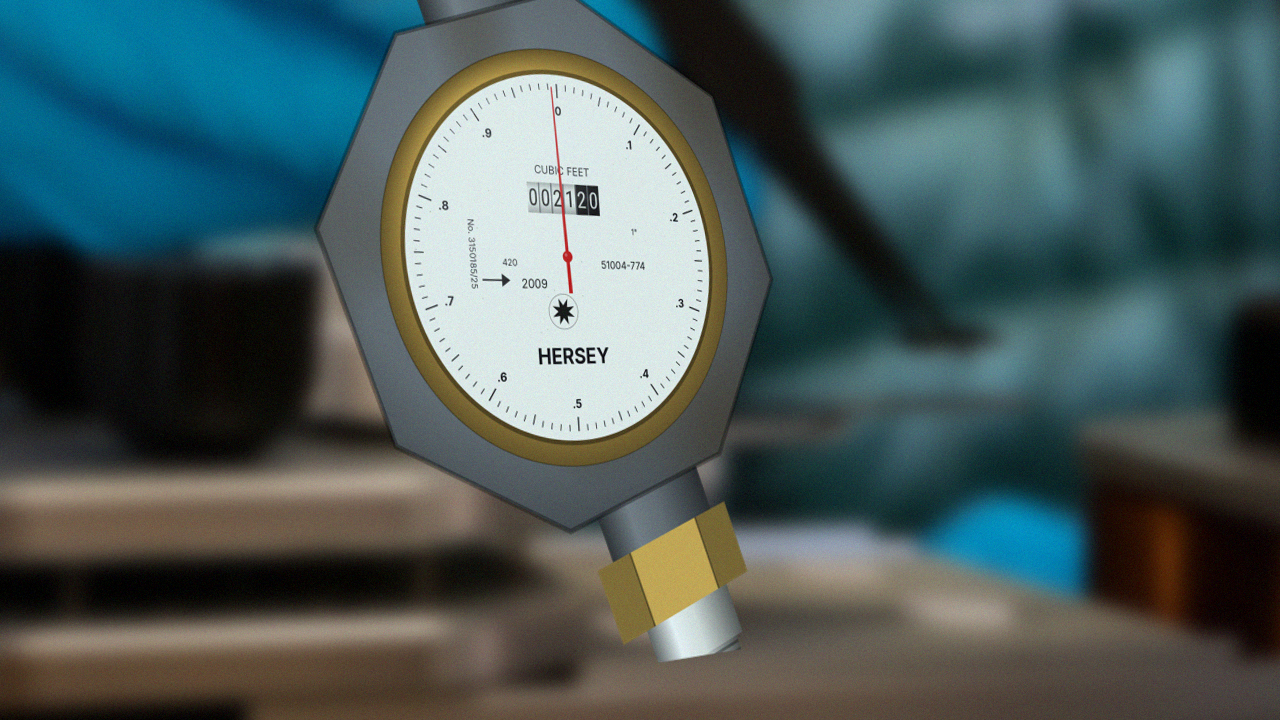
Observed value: 2119.99,ft³
